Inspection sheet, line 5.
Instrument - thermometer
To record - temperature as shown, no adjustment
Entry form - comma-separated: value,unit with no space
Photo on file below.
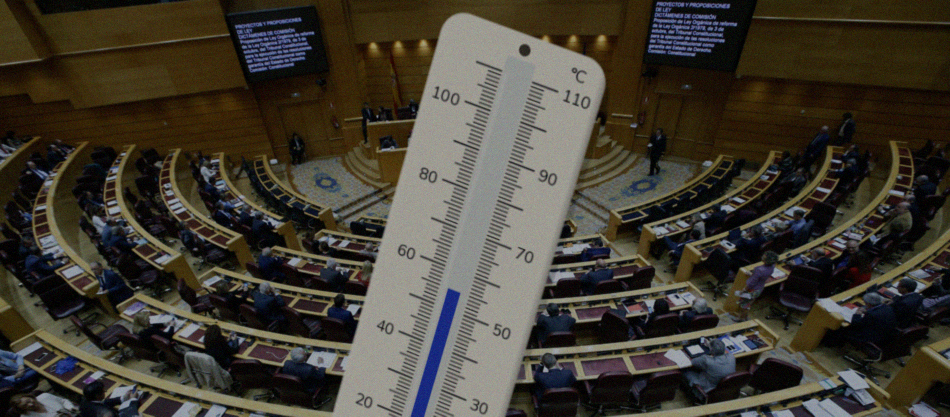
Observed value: 55,°C
